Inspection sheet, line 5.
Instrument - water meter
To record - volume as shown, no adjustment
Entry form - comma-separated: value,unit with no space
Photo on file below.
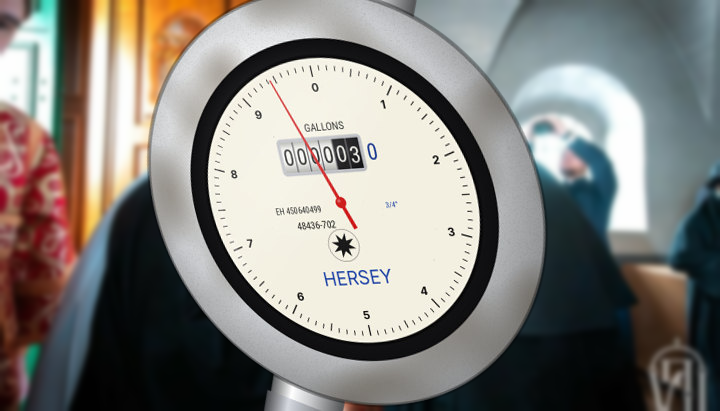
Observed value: 29.4,gal
